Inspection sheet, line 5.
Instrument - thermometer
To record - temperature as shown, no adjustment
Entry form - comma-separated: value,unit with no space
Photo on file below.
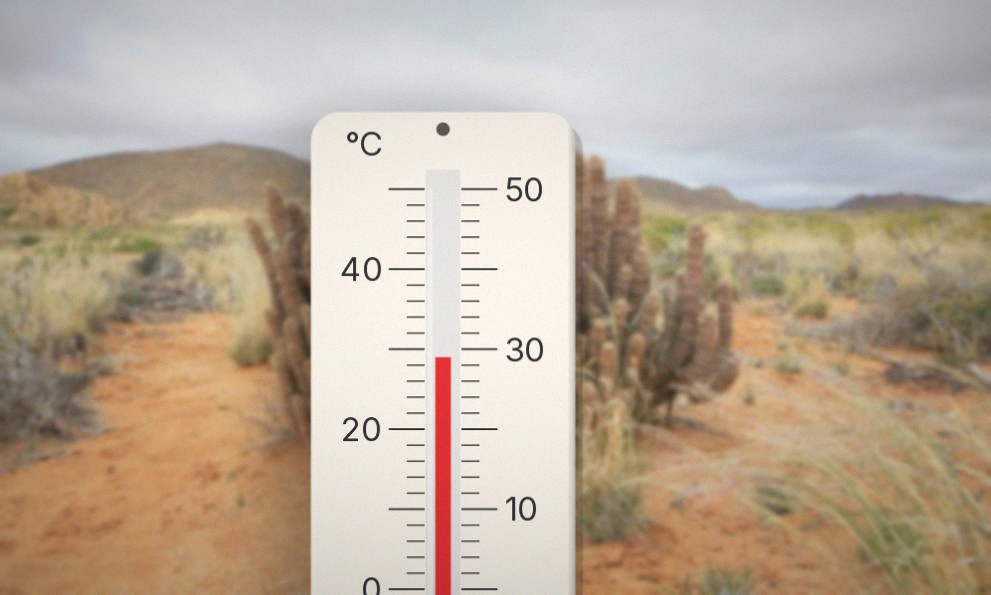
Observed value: 29,°C
